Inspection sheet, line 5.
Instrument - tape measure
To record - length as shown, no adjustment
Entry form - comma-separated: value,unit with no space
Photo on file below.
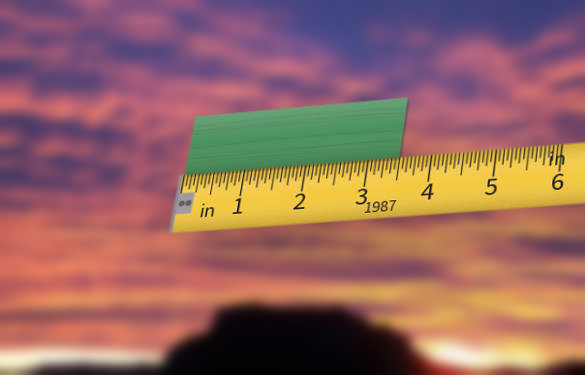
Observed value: 3.5,in
